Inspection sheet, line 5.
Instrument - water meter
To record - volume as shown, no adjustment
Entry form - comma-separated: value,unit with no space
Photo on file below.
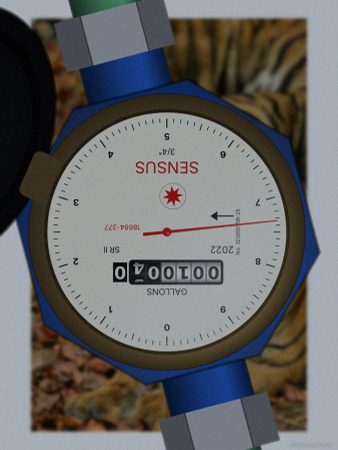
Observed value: 10037.3,gal
